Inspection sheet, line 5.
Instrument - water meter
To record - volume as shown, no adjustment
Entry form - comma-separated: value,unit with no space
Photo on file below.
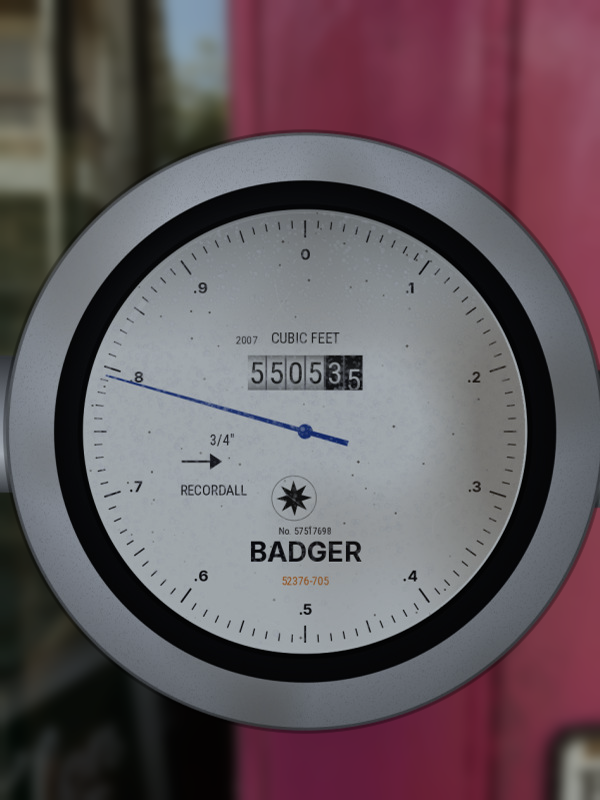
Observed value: 550534.79,ft³
